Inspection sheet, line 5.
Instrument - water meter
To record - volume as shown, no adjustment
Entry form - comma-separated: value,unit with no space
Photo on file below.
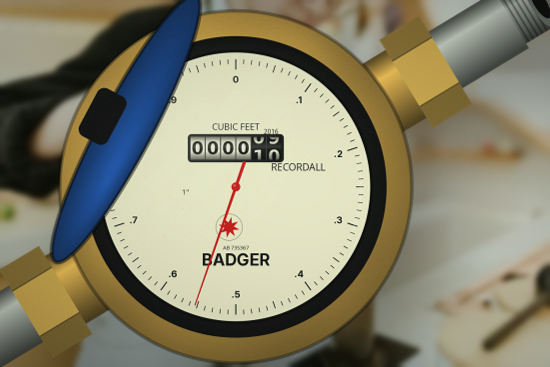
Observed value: 9.55,ft³
